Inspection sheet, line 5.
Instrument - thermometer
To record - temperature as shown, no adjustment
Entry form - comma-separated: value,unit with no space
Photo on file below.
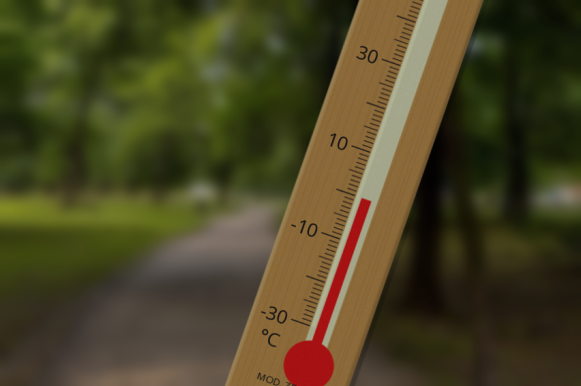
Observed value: 0,°C
